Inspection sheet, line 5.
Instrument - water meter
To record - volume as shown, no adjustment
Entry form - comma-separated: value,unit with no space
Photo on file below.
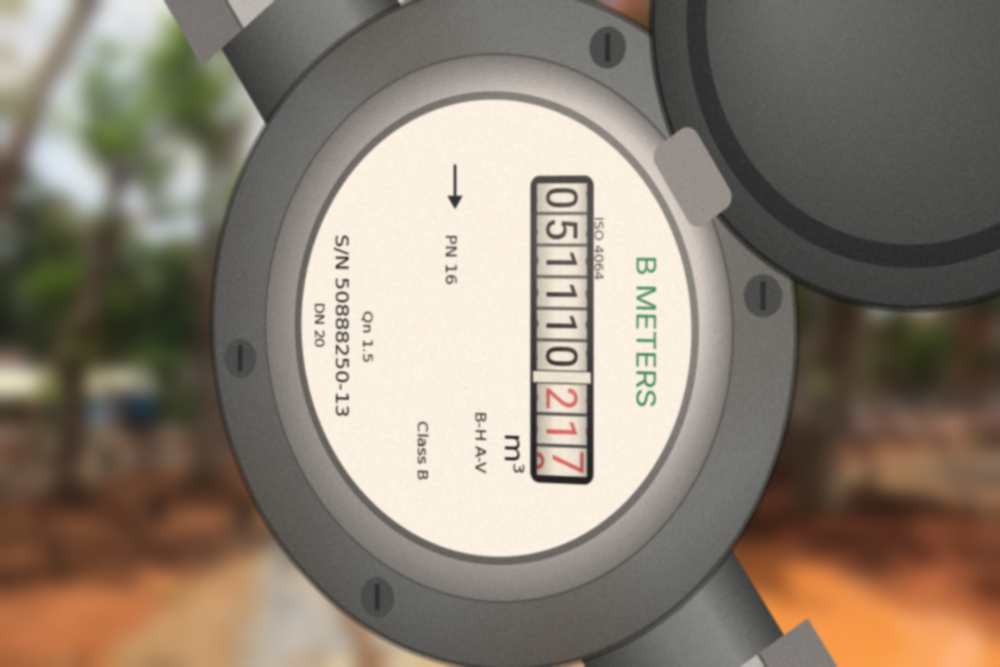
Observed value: 51110.217,m³
